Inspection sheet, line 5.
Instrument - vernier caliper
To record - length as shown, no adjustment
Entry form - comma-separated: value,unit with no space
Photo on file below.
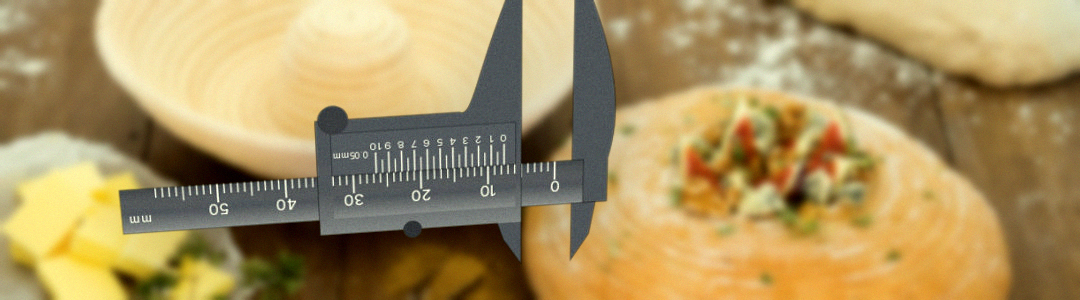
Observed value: 7.6,mm
